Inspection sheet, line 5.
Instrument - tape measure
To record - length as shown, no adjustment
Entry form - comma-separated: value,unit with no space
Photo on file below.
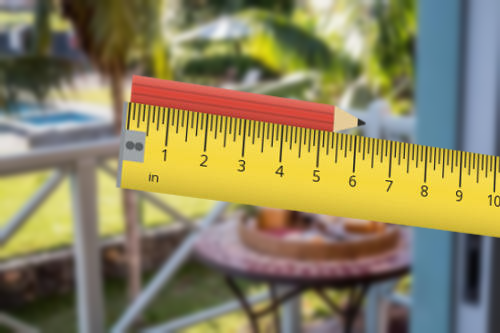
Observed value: 6.25,in
